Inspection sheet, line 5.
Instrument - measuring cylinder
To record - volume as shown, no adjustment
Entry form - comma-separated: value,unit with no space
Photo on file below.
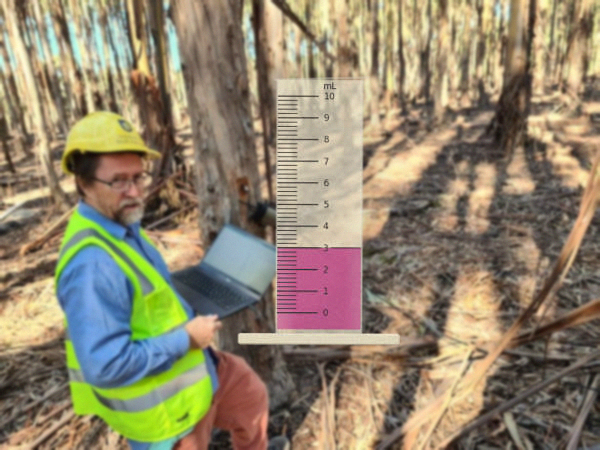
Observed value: 3,mL
